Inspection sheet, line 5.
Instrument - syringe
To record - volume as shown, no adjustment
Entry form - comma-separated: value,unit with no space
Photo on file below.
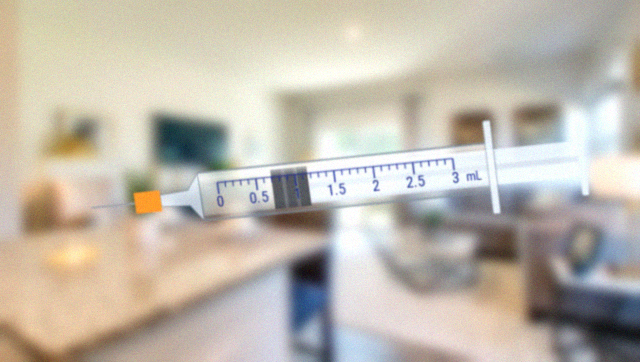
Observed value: 0.7,mL
